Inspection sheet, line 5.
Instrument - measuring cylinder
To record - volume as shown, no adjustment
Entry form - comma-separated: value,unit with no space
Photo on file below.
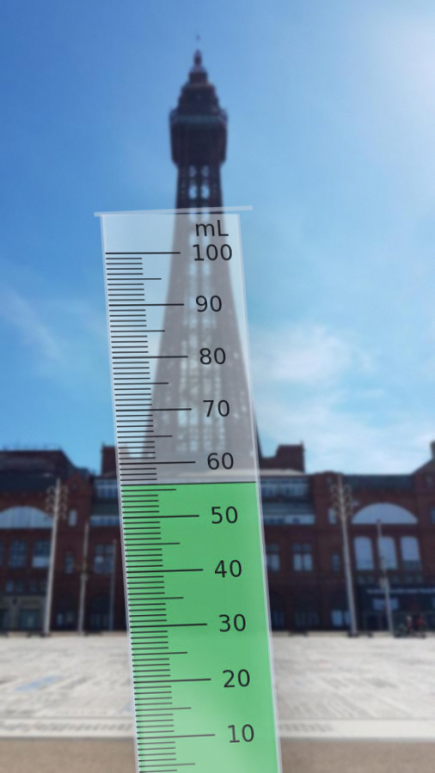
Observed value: 56,mL
